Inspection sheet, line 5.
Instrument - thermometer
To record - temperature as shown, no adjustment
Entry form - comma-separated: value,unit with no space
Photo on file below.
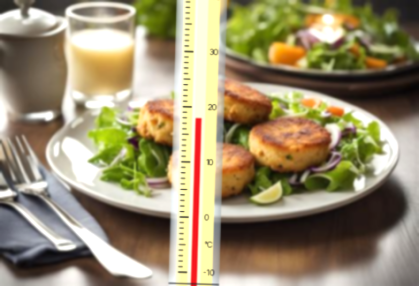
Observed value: 18,°C
